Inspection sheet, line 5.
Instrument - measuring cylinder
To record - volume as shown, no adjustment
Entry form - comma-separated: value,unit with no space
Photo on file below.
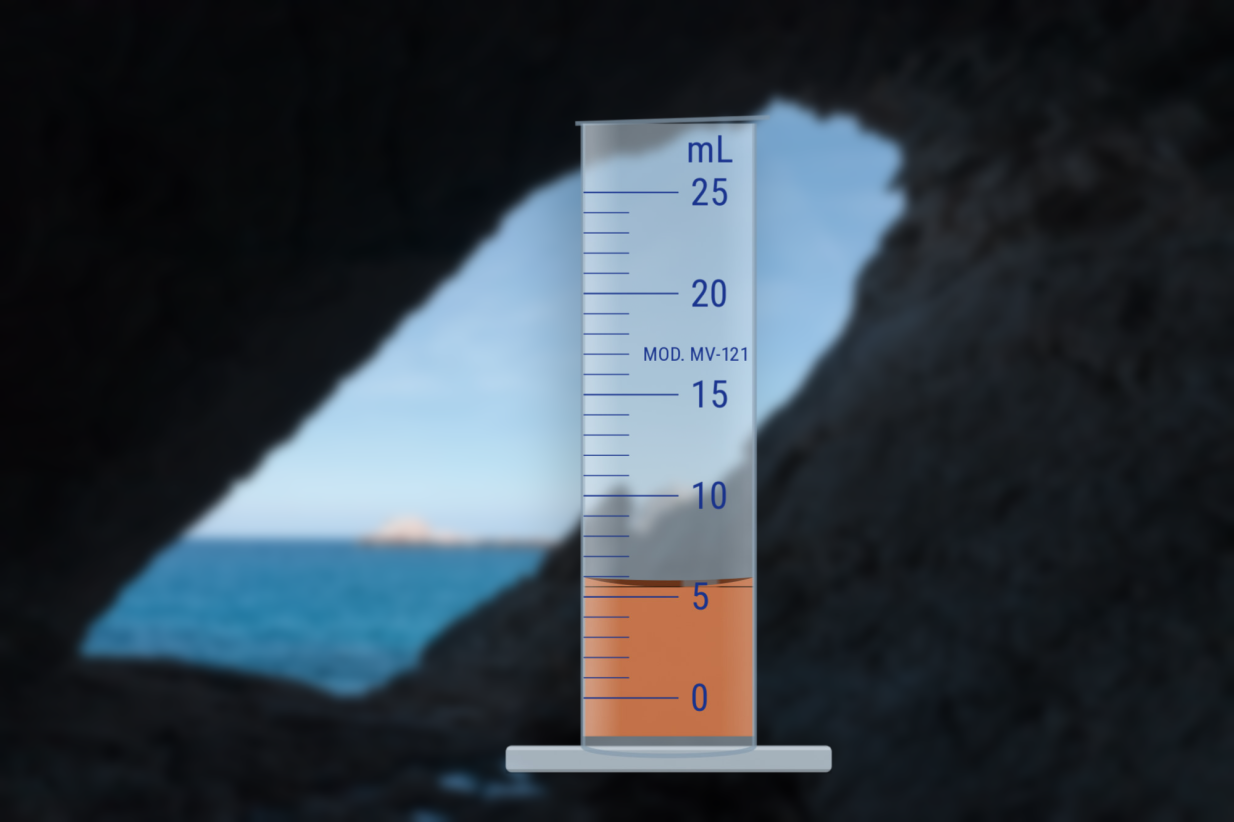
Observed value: 5.5,mL
